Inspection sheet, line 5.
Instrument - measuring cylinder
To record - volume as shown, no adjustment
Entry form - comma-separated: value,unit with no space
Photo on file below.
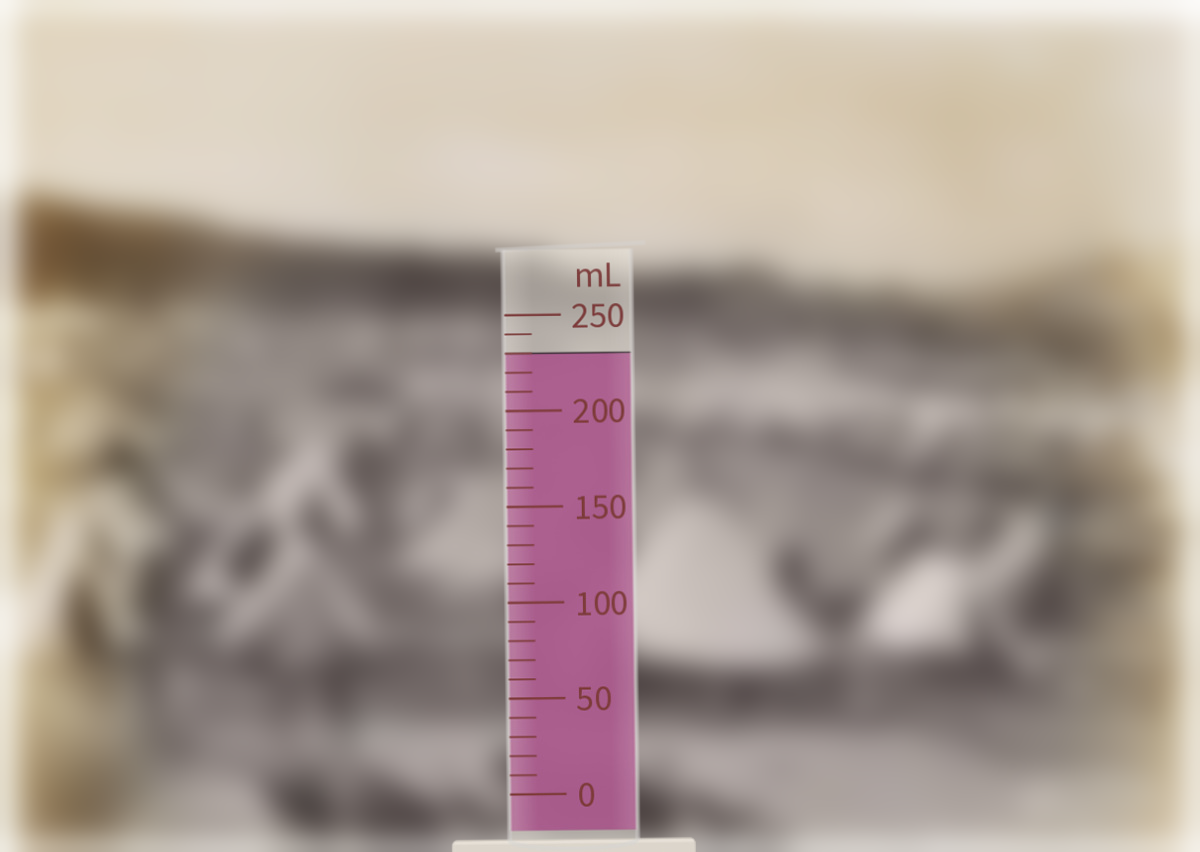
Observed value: 230,mL
